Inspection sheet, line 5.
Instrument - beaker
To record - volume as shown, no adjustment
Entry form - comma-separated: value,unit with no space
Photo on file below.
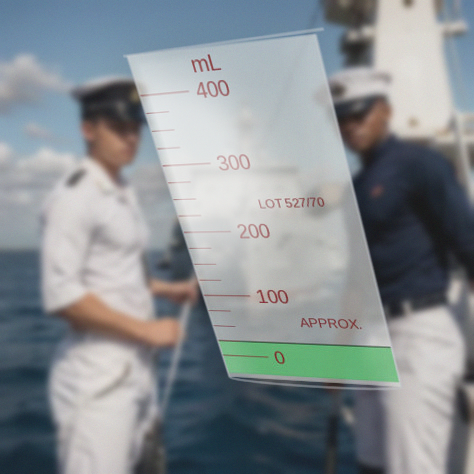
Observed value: 25,mL
